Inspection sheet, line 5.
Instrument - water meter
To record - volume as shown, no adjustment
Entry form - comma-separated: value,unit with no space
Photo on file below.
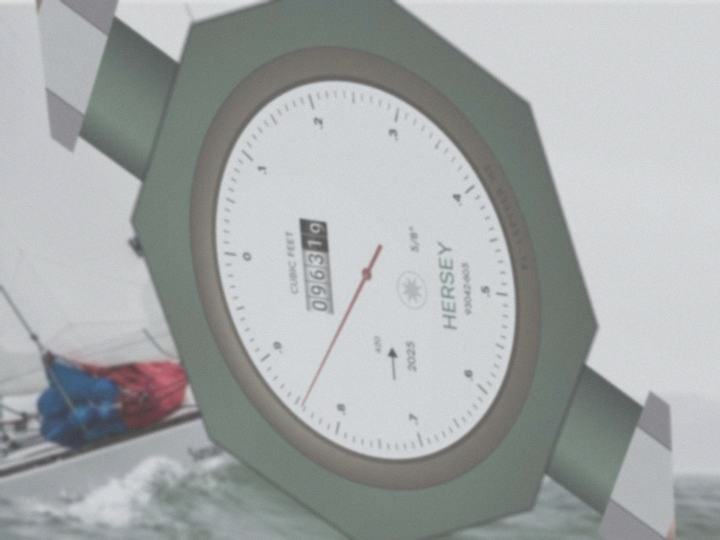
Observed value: 96318.84,ft³
